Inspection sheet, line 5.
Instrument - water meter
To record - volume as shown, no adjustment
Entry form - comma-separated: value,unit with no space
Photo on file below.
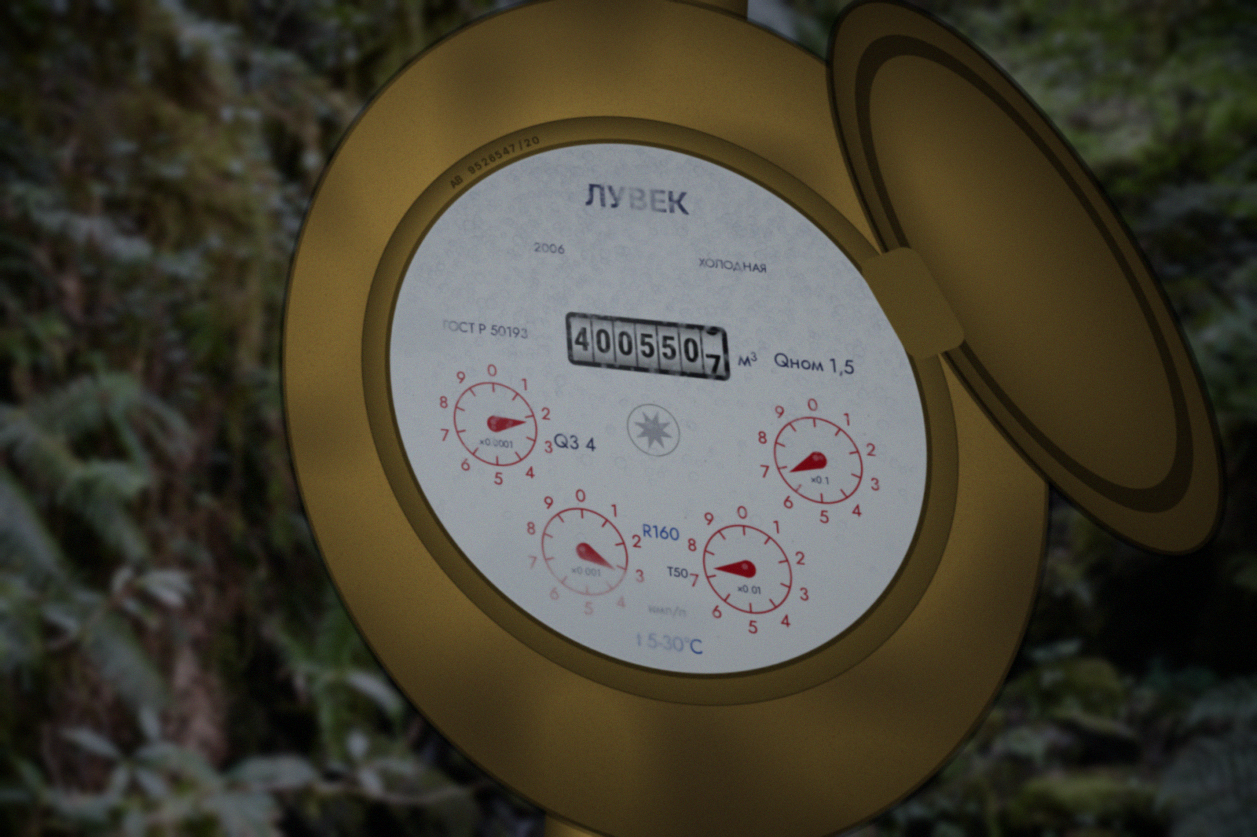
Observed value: 4005506.6732,m³
